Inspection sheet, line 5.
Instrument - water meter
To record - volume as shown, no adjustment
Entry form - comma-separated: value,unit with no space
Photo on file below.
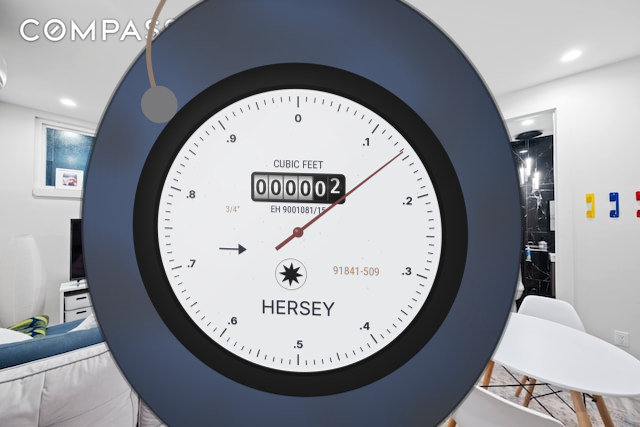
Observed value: 2.14,ft³
